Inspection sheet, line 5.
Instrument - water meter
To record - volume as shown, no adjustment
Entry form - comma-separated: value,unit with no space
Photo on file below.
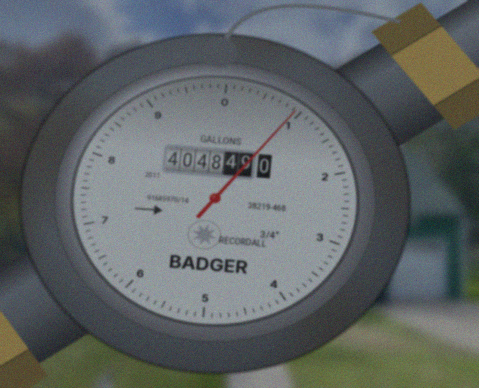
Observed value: 4048490.9,gal
